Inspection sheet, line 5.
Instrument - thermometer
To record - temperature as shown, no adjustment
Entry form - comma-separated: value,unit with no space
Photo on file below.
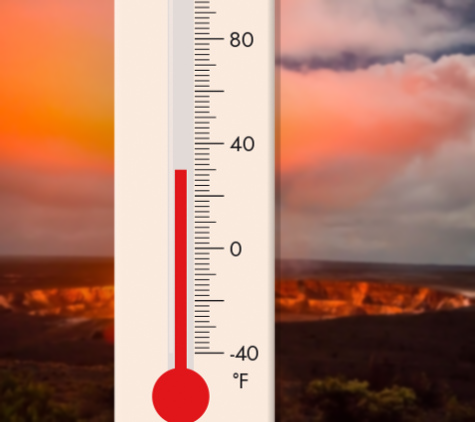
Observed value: 30,°F
